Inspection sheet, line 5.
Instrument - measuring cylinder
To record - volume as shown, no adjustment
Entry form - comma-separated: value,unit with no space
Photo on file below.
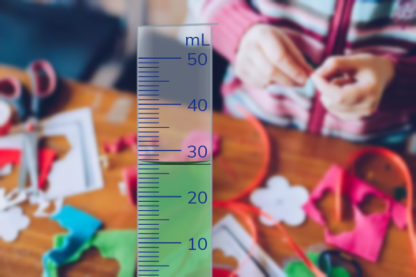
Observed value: 27,mL
